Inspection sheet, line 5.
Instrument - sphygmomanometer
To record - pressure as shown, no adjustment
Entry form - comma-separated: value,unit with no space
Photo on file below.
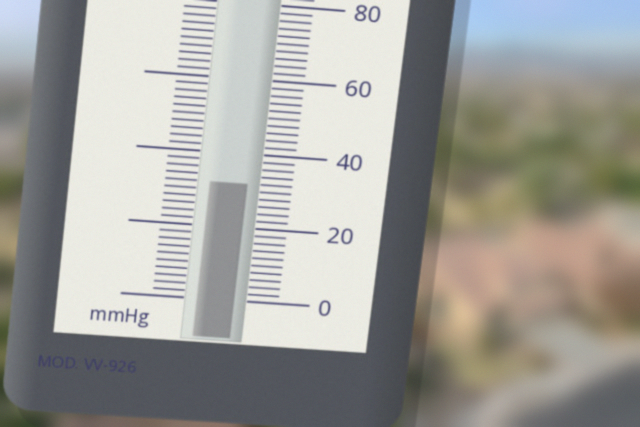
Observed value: 32,mmHg
